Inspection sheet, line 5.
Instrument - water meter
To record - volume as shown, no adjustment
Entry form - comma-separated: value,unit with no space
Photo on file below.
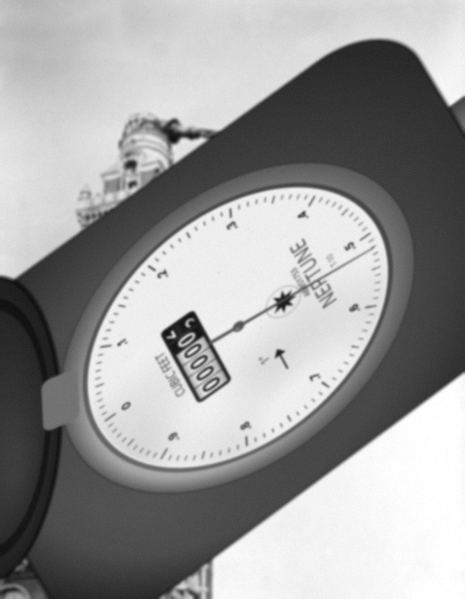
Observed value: 2.52,ft³
